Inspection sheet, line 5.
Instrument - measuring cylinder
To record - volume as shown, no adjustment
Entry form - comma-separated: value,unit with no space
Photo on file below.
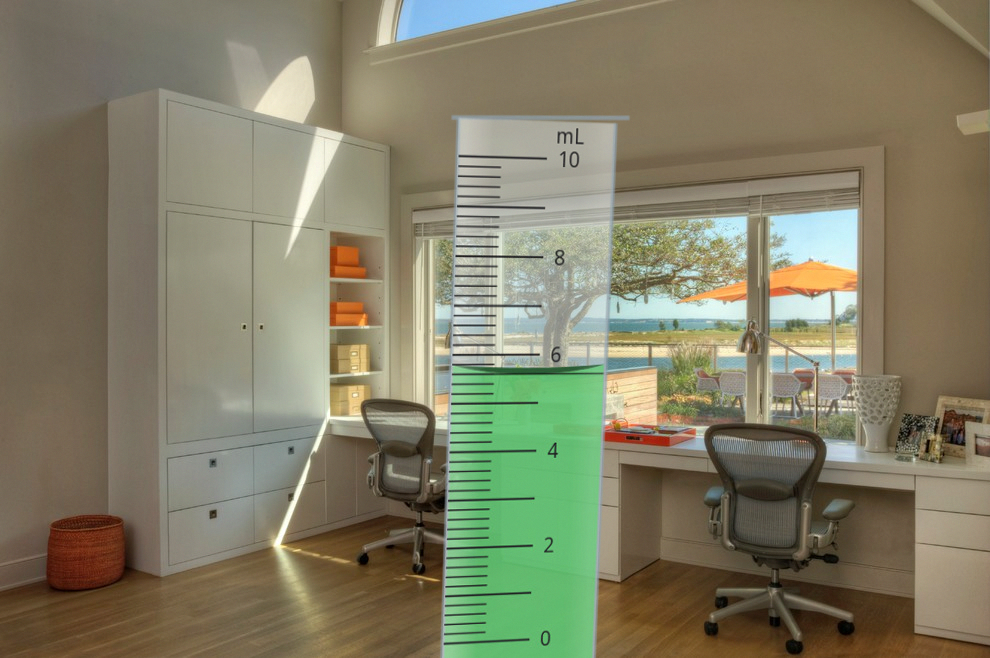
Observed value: 5.6,mL
